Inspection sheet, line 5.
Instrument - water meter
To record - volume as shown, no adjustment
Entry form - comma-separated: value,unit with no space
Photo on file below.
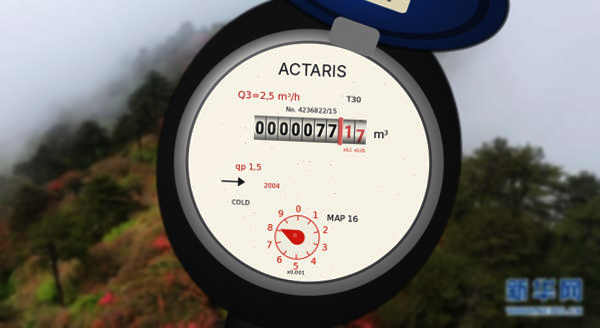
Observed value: 77.168,m³
